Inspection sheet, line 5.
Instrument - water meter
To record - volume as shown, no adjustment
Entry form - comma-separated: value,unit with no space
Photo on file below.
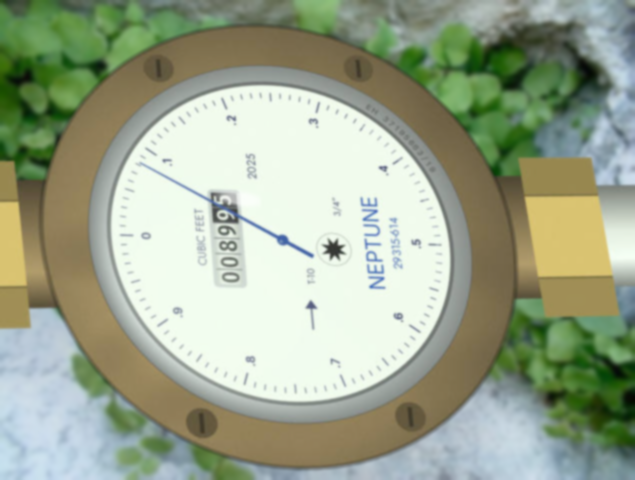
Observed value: 8995.08,ft³
